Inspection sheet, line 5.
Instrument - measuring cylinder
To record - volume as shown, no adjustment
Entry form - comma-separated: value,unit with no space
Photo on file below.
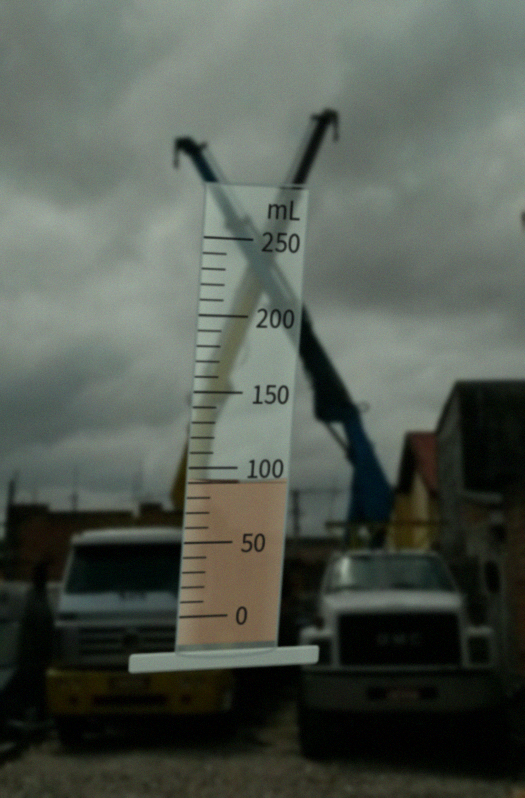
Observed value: 90,mL
